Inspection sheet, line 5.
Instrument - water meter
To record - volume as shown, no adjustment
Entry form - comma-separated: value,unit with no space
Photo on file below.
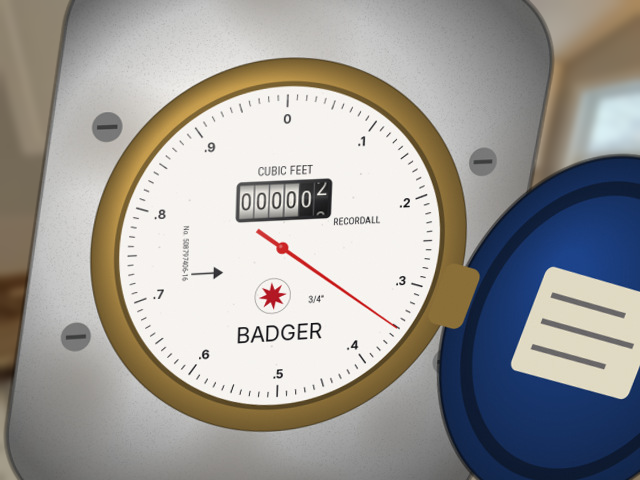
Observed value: 2.35,ft³
